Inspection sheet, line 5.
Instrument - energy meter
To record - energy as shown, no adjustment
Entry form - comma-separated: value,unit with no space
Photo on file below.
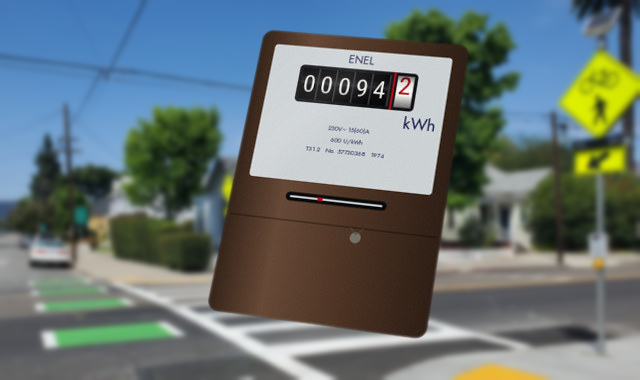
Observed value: 94.2,kWh
